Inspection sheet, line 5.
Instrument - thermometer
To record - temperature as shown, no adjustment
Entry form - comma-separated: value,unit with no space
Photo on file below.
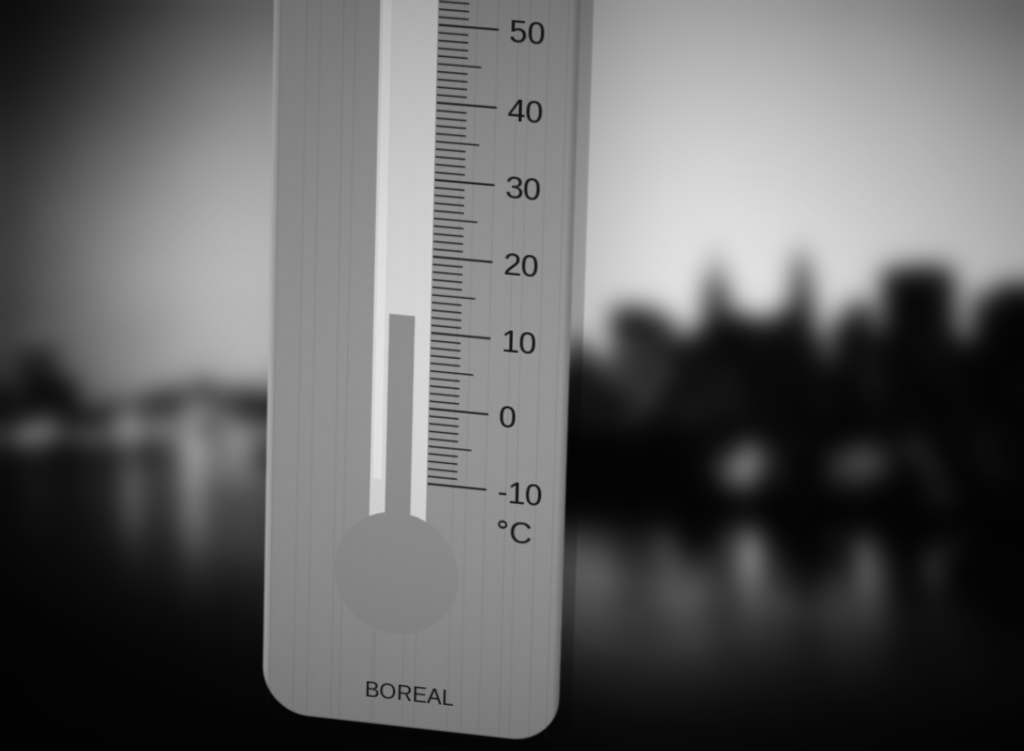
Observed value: 12,°C
